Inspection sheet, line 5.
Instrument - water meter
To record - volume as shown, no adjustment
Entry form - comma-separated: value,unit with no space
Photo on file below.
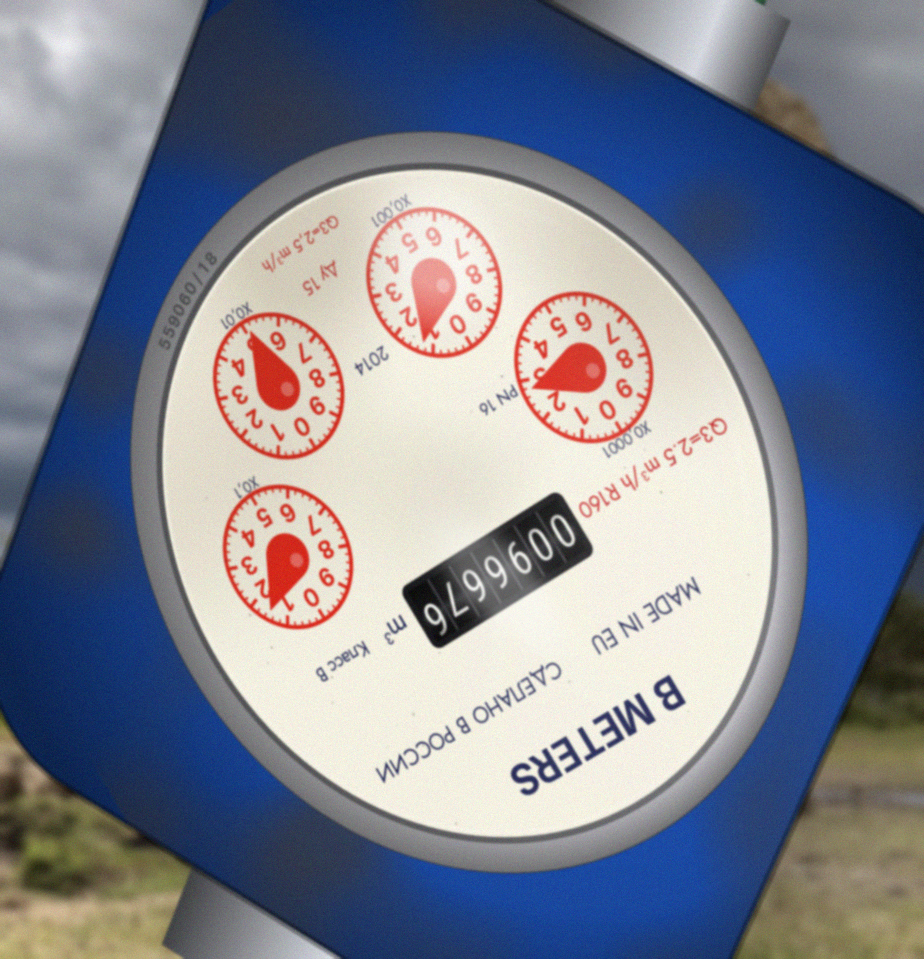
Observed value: 96676.1512,m³
